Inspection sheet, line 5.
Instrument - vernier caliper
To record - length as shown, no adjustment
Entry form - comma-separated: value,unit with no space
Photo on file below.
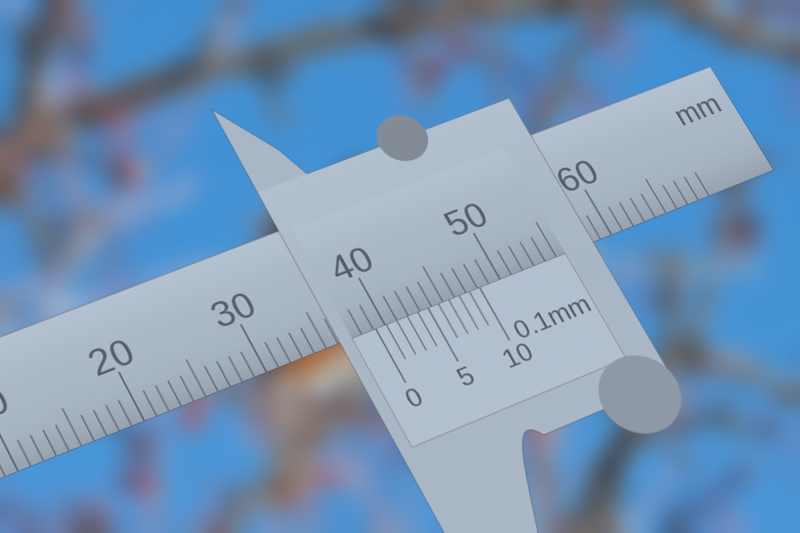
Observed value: 39.2,mm
